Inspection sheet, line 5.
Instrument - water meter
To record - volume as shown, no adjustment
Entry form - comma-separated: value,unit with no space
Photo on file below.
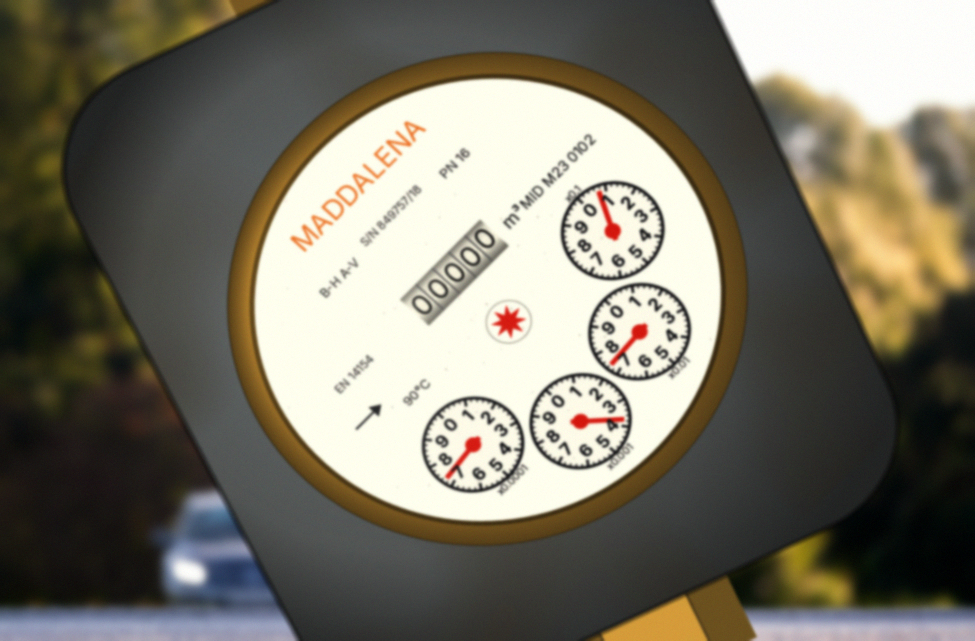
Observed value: 0.0737,m³
